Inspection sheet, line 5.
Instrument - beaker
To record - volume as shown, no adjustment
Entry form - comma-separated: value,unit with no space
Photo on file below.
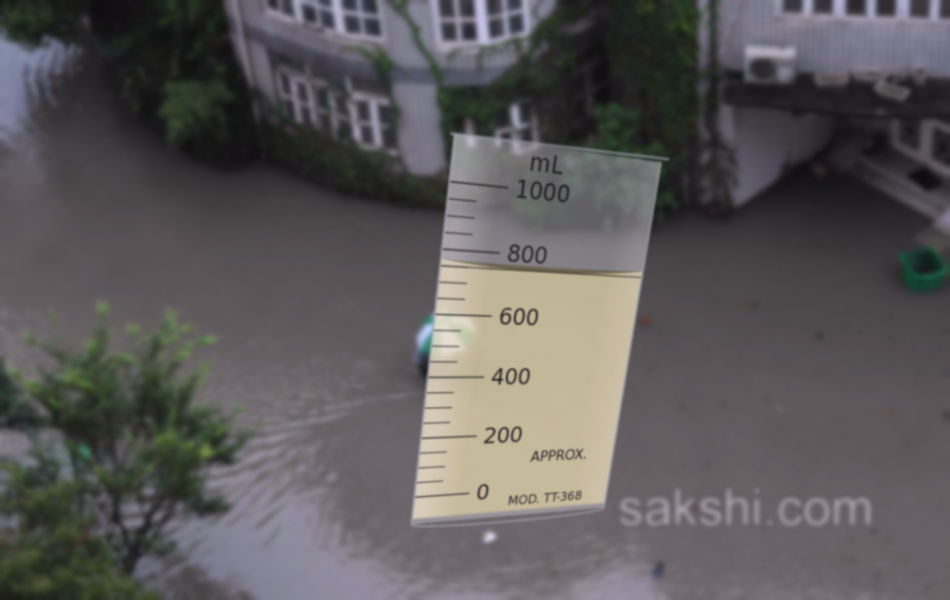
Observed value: 750,mL
